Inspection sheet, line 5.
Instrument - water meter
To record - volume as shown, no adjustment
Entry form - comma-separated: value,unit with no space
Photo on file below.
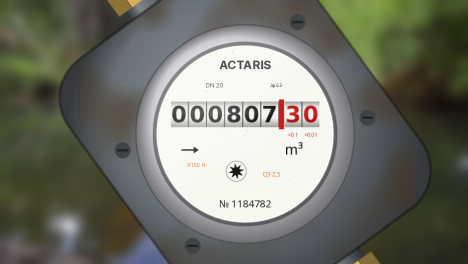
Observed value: 807.30,m³
